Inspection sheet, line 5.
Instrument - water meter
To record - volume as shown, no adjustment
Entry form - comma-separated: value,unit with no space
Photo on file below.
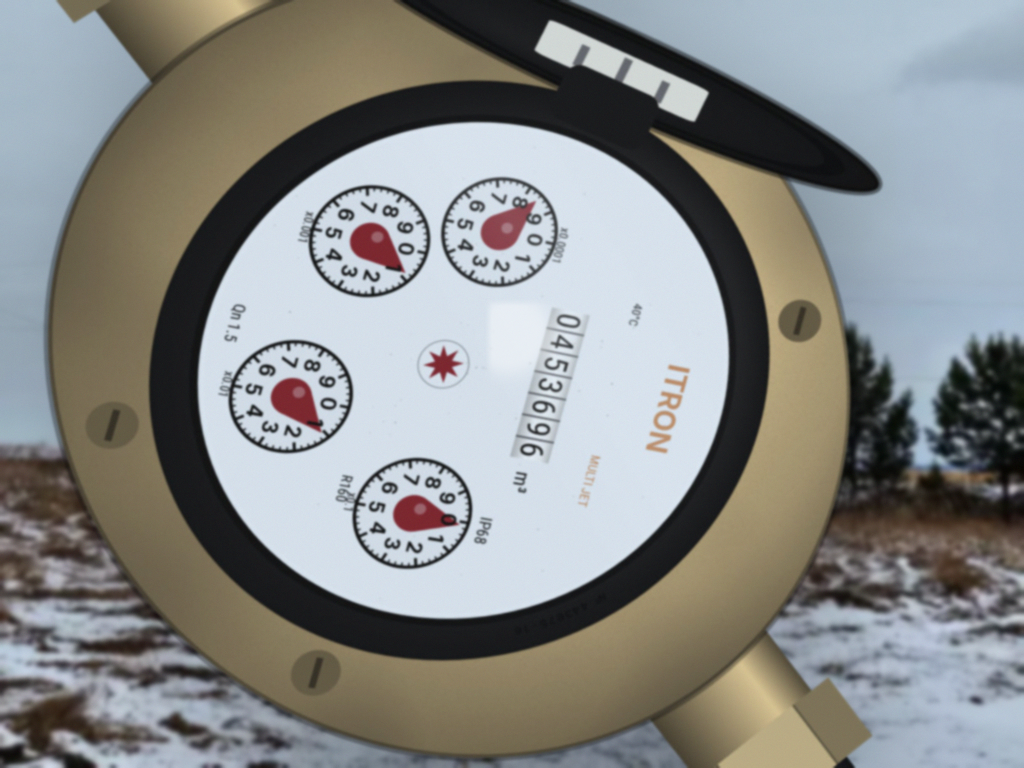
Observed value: 453696.0108,m³
